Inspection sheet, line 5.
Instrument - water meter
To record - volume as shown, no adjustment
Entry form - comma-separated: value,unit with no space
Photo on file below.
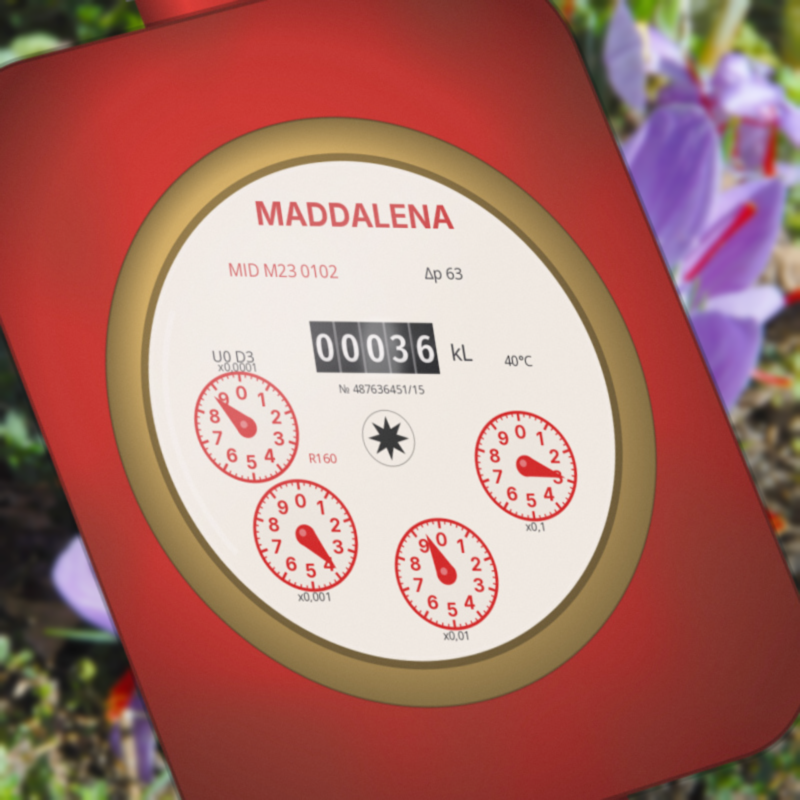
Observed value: 36.2938,kL
